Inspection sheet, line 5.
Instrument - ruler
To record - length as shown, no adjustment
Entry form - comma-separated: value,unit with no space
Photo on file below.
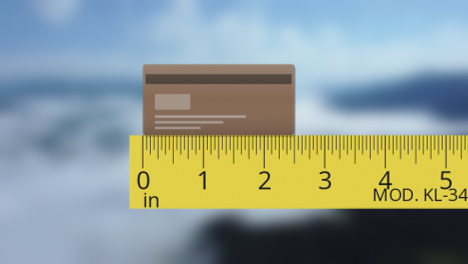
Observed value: 2.5,in
